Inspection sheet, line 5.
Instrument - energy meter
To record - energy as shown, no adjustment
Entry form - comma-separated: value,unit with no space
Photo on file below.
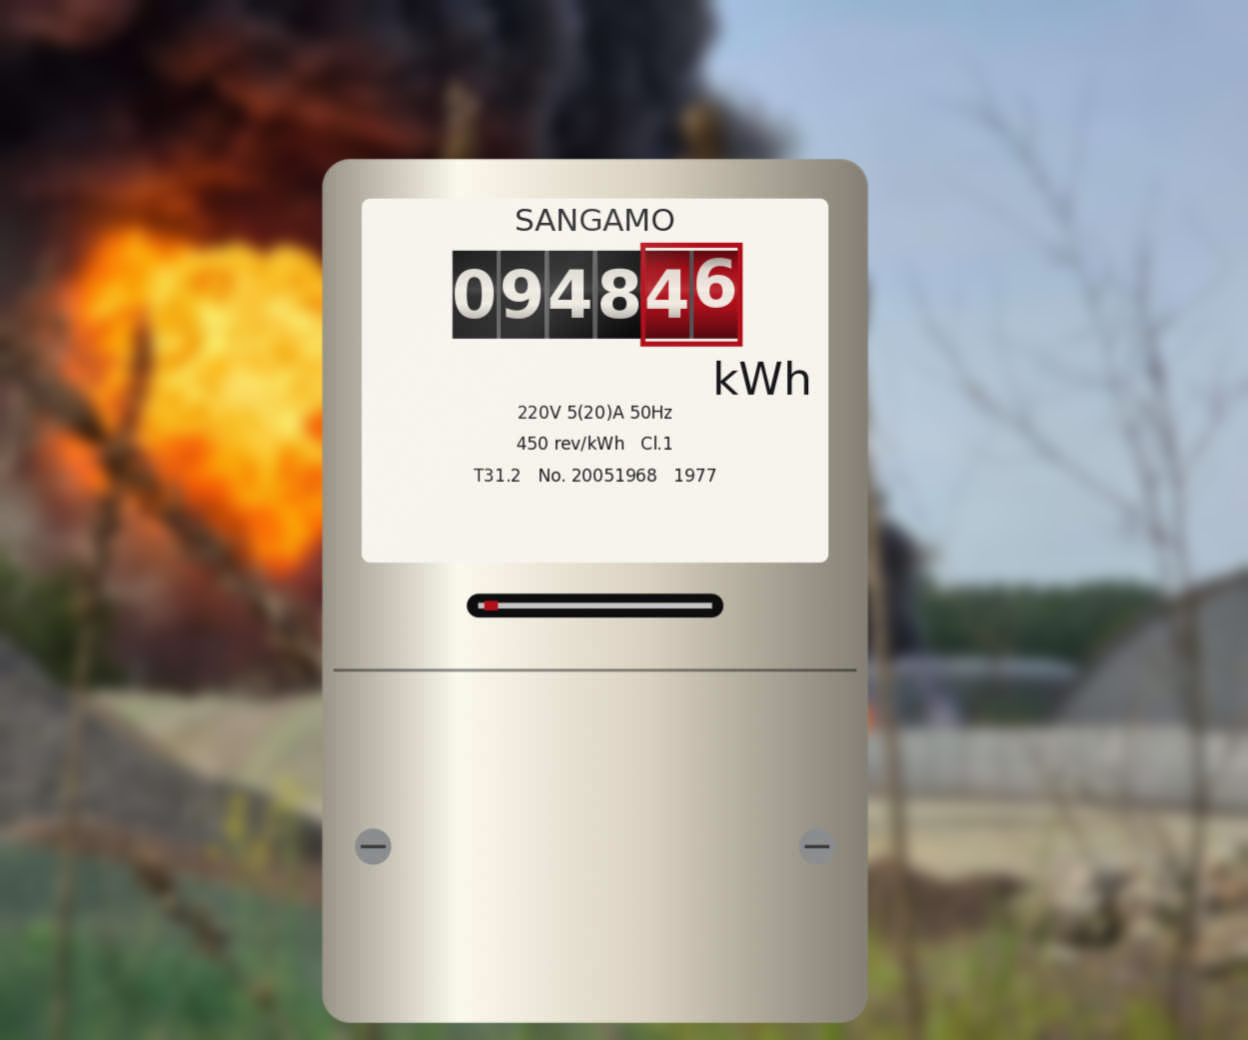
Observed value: 948.46,kWh
